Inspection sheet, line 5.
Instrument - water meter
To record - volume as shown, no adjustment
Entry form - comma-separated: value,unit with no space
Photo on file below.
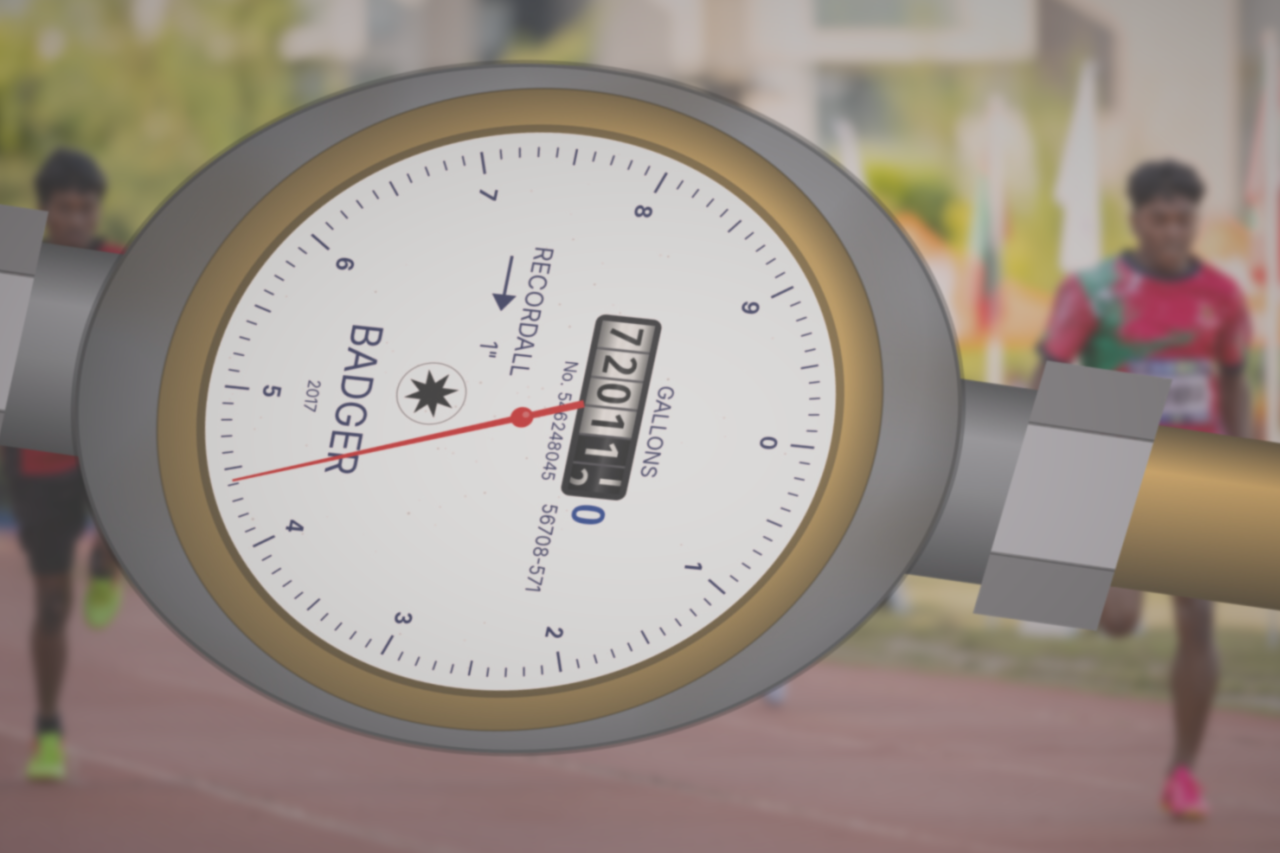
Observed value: 7201114.4,gal
